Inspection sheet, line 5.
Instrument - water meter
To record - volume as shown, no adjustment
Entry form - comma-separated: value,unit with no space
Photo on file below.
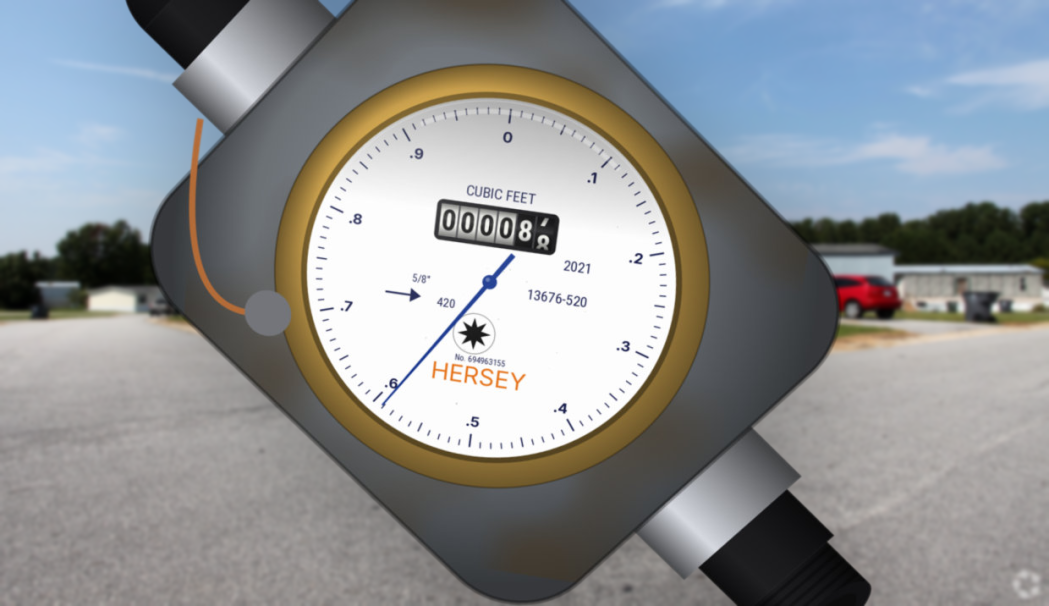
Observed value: 87.59,ft³
